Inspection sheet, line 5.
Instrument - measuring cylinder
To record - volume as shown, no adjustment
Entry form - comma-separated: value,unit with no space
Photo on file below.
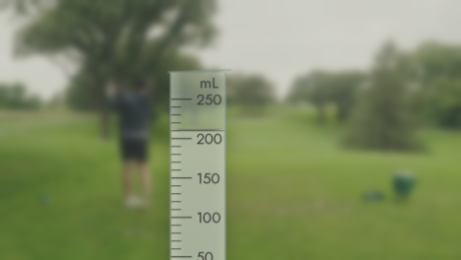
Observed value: 210,mL
